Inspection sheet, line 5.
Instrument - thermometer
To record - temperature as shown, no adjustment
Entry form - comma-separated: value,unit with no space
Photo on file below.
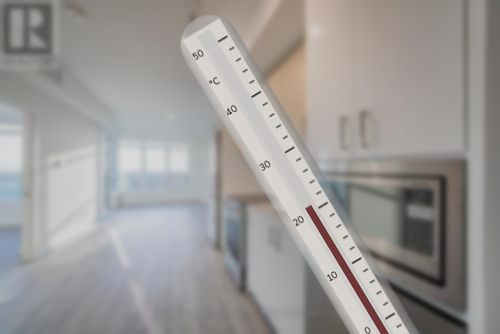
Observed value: 21,°C
